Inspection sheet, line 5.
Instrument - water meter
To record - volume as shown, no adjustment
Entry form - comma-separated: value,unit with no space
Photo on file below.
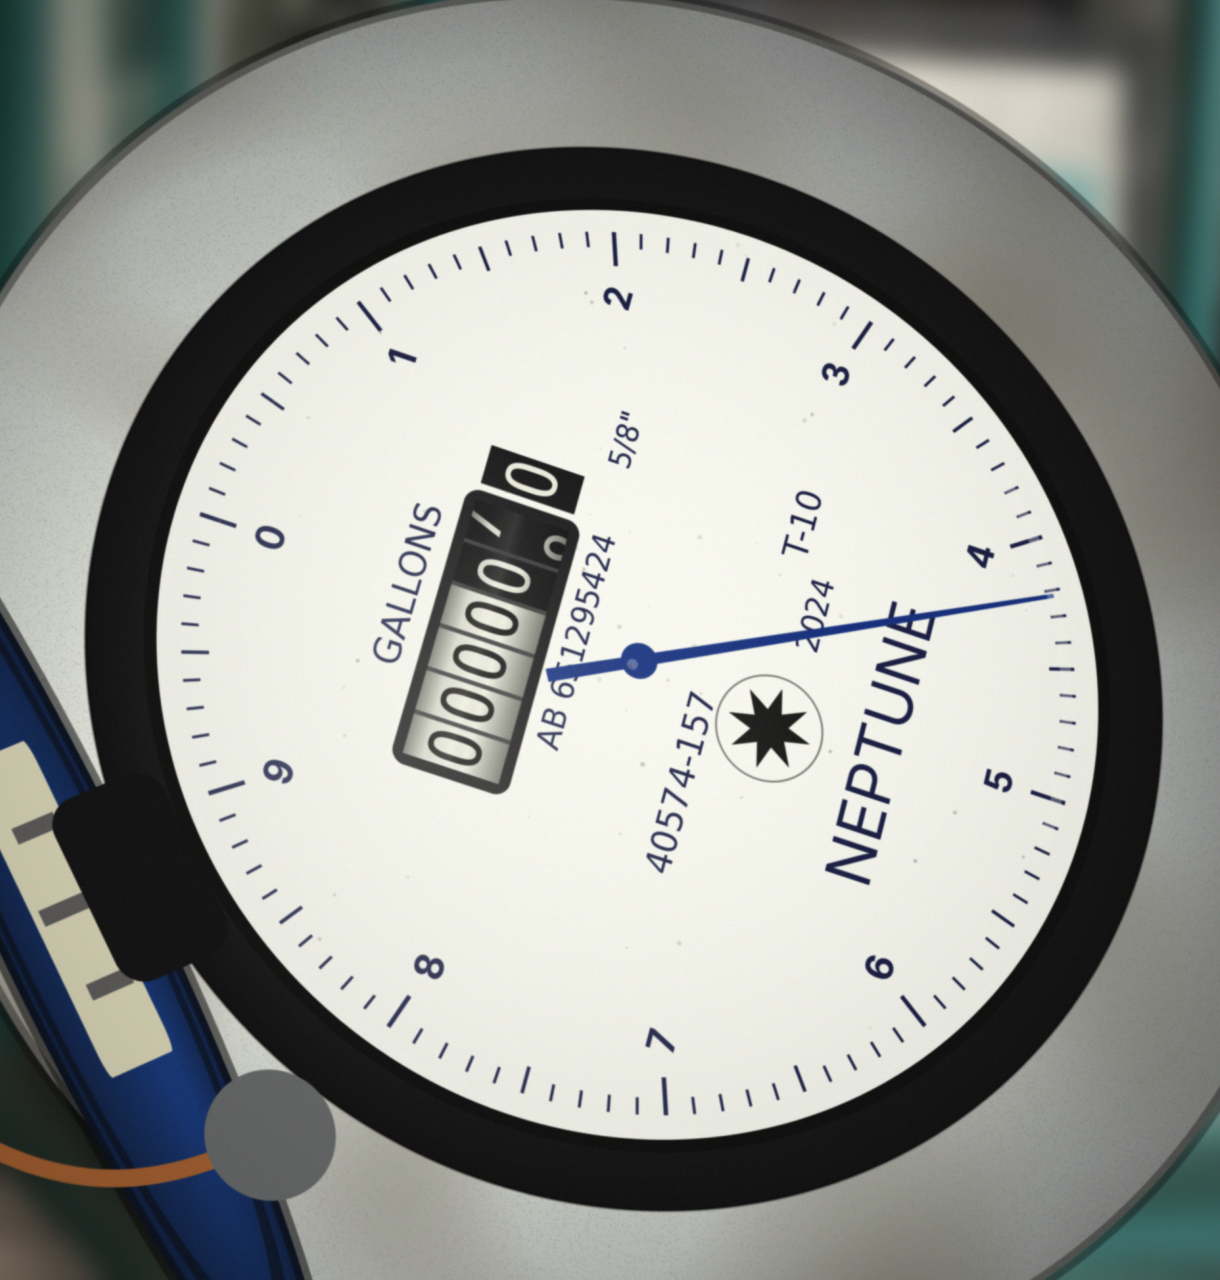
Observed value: 74.2,gal
